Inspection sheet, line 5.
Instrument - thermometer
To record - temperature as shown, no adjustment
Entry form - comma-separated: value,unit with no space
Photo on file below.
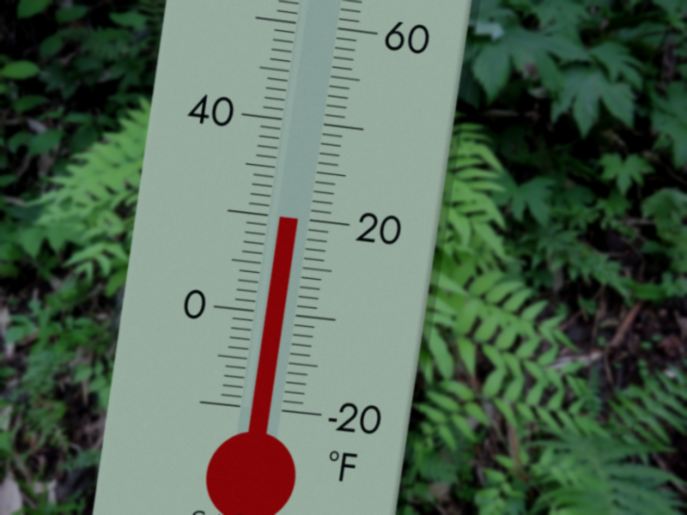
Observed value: 20,°F
